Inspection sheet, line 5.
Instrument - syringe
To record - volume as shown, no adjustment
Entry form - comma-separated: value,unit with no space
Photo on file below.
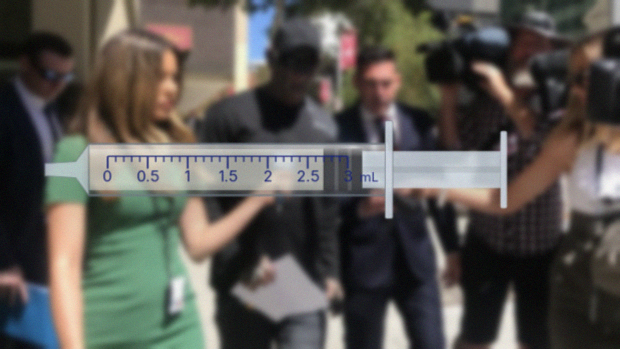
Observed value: 2.7,mL
